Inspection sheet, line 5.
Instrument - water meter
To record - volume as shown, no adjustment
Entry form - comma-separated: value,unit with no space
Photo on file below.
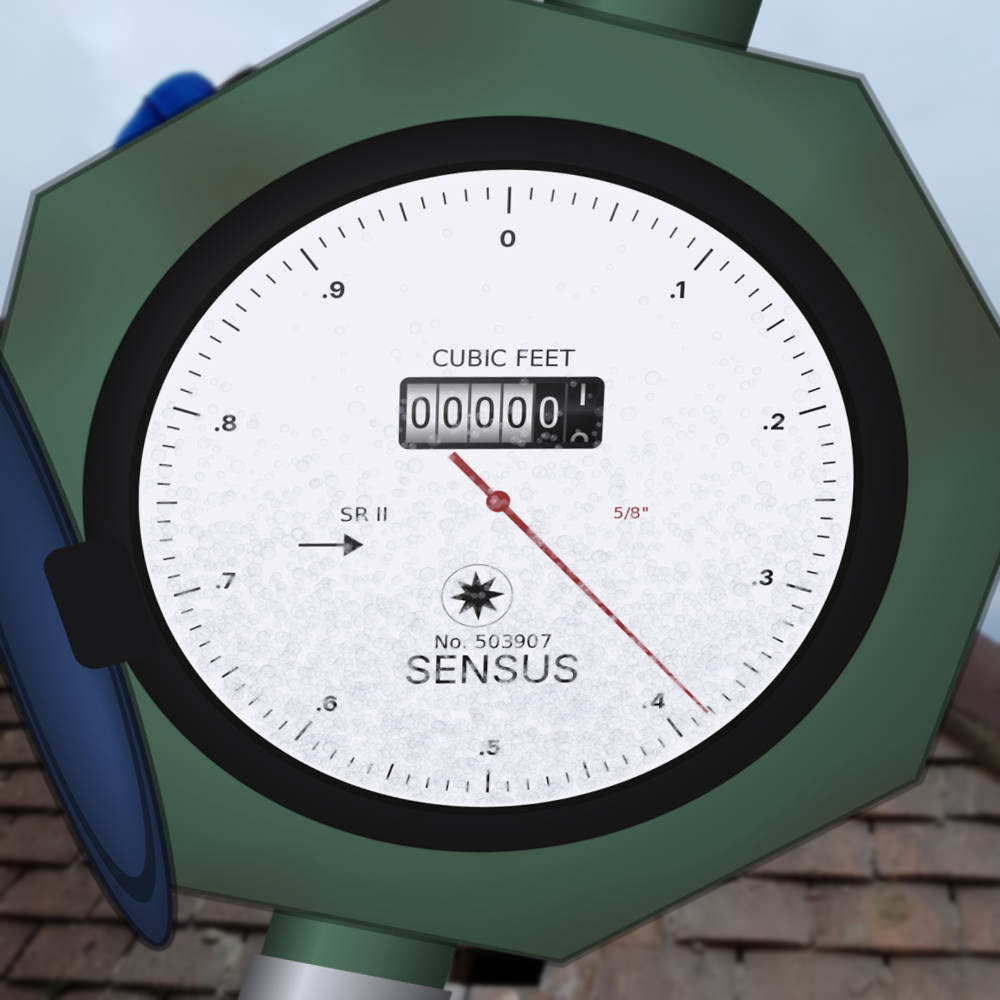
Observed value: 1.38,ft³
